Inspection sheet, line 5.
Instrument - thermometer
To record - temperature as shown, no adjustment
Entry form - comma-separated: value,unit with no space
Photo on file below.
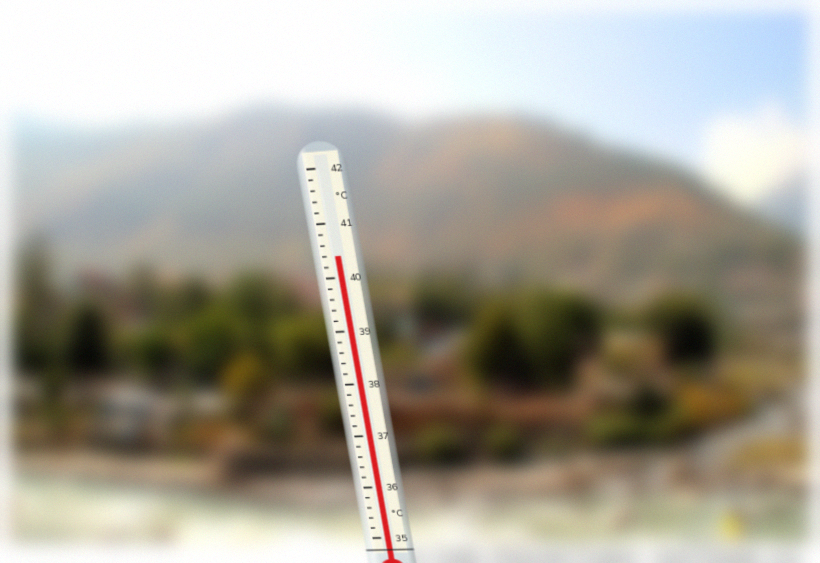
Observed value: 40.4,°C
